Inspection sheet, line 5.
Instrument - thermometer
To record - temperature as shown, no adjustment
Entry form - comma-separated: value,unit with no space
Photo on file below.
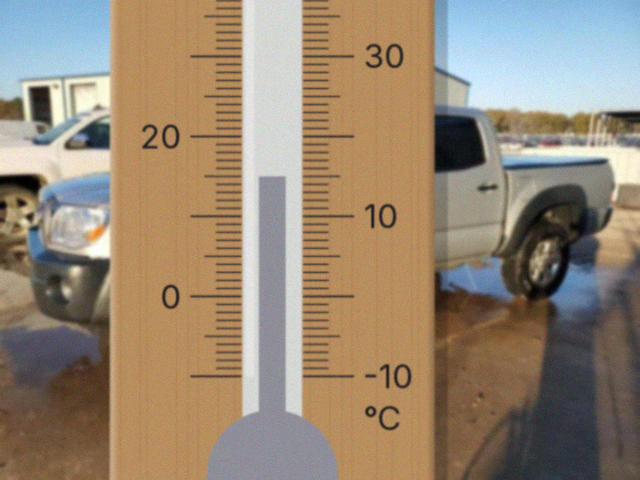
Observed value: 15,°C
